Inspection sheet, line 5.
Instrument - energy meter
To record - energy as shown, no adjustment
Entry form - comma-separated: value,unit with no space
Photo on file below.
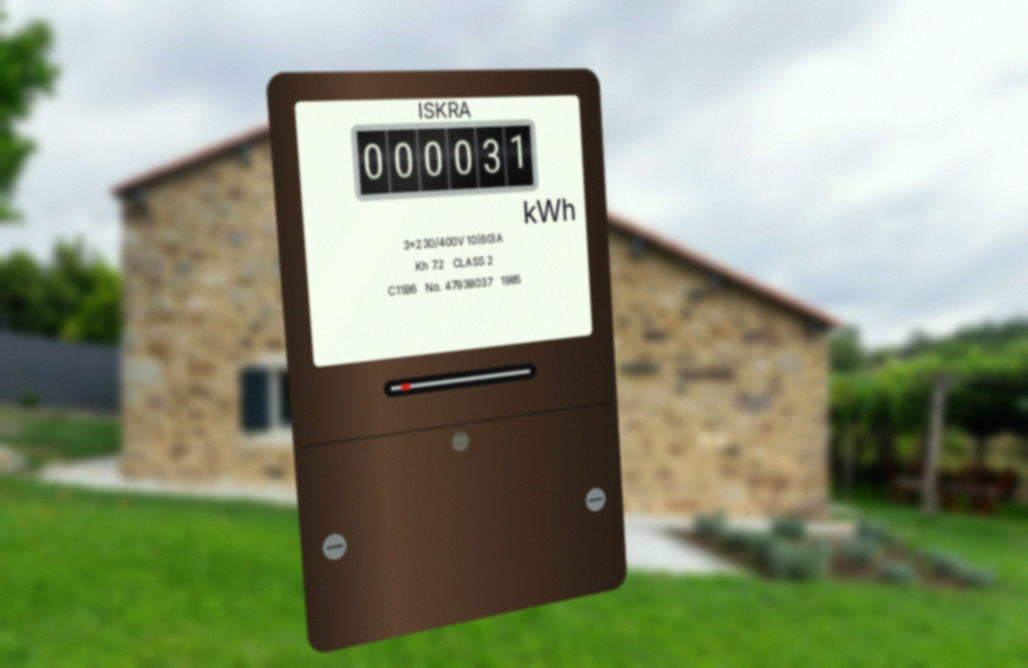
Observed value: 31,kWh
